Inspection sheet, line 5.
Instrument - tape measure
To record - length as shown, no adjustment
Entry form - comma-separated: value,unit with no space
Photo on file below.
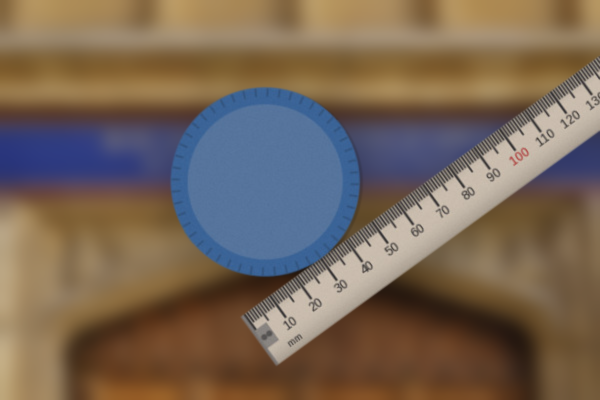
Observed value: 60,mm
